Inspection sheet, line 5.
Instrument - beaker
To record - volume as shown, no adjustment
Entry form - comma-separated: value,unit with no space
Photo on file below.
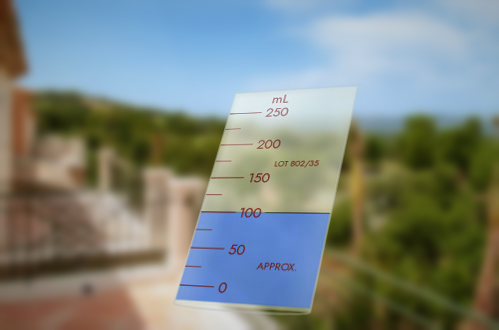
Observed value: 100,mL
